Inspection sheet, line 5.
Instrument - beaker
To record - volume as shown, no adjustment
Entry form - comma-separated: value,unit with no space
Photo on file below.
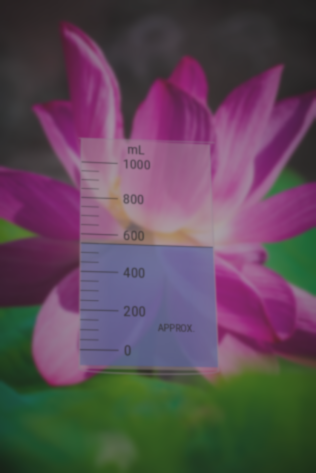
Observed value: 550,mL
